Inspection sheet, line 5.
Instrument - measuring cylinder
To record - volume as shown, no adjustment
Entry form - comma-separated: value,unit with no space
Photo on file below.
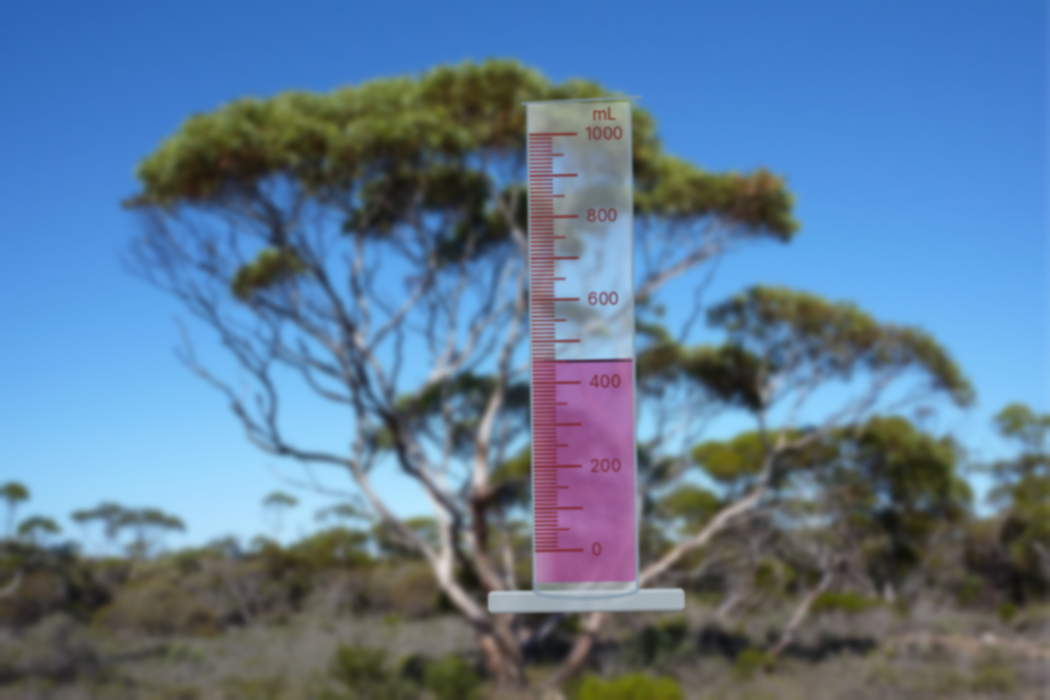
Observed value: 450,mL
